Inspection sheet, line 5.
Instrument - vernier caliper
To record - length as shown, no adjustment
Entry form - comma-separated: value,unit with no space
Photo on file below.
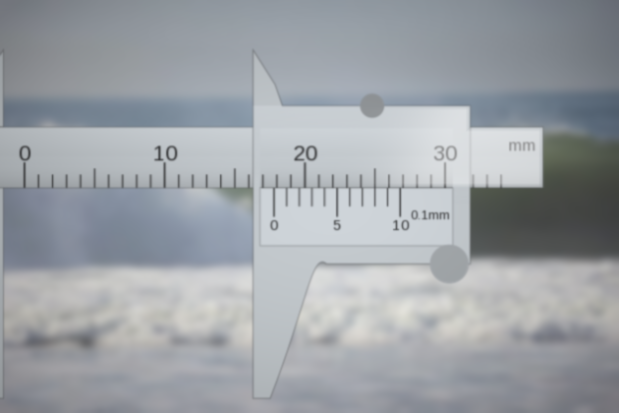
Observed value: 17.8,mm
